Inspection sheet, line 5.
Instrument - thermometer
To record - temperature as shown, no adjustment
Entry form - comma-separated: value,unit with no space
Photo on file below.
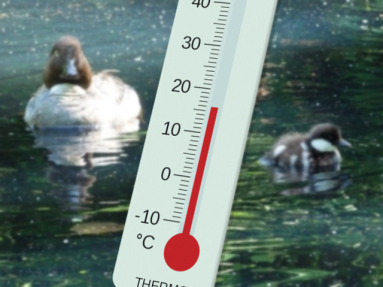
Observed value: 16,°C
